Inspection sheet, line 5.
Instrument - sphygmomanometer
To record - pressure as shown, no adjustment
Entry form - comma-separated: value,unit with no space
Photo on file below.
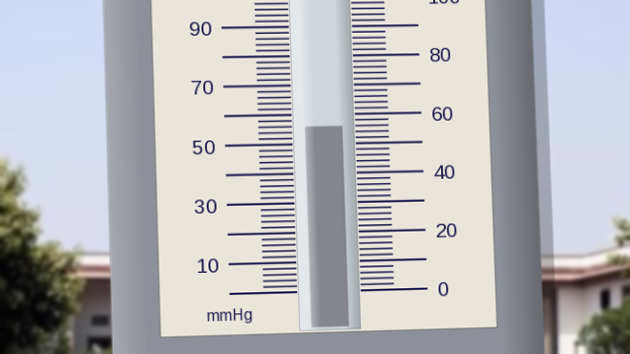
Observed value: 56,mmHg
